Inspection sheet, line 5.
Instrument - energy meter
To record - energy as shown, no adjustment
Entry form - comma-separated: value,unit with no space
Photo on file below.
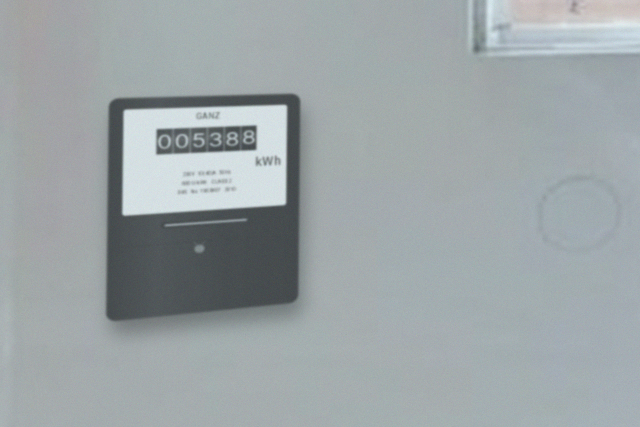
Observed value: 5388,kWh
